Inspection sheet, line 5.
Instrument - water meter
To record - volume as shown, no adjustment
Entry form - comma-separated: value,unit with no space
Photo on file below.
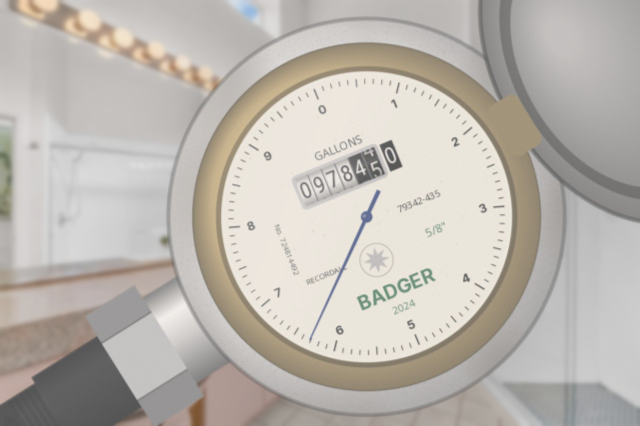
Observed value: 978446.3,gal
